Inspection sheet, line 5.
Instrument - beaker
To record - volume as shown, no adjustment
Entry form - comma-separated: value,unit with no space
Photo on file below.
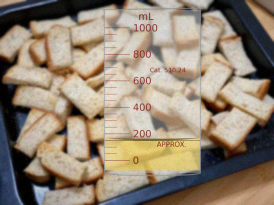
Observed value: 150,mL
